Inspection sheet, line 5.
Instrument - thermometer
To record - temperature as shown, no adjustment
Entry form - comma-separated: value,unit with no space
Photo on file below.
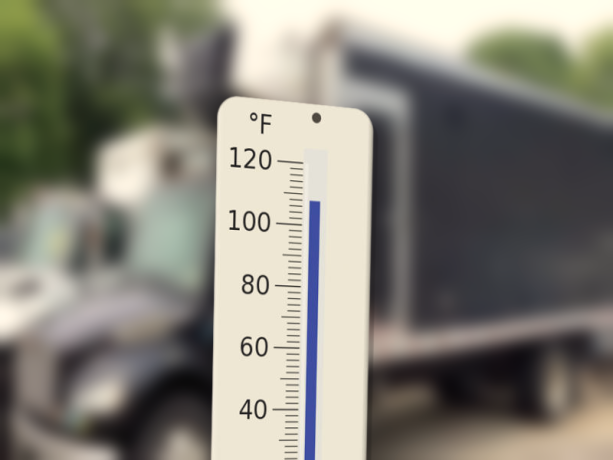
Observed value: 108,°F
